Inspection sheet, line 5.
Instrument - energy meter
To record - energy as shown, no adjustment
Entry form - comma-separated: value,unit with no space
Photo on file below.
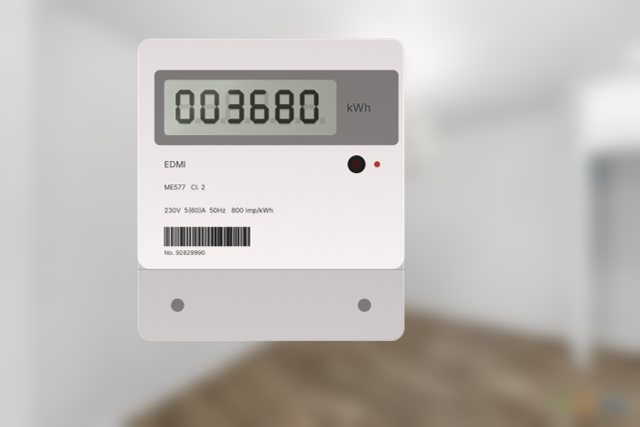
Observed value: 3680,kWh
